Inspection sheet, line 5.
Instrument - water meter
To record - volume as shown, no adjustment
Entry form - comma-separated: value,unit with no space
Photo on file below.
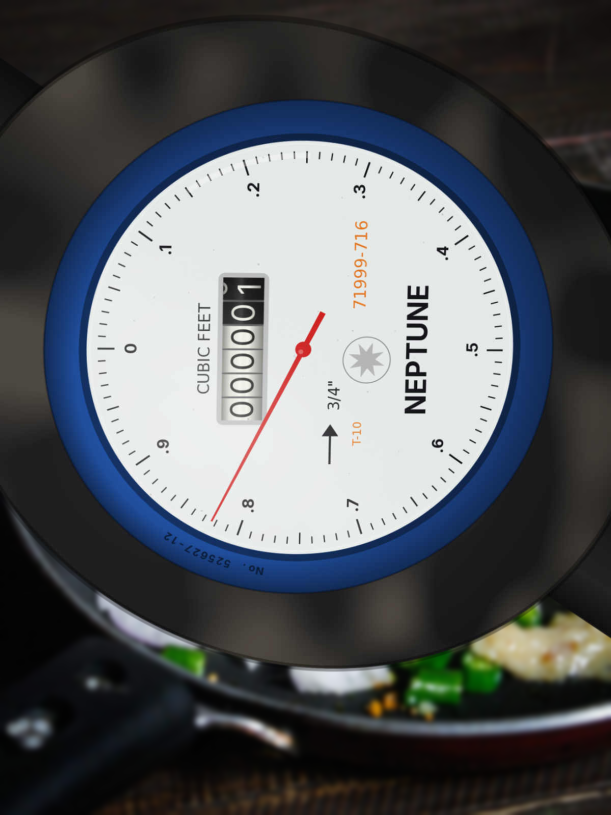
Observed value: 0.82,ft³
